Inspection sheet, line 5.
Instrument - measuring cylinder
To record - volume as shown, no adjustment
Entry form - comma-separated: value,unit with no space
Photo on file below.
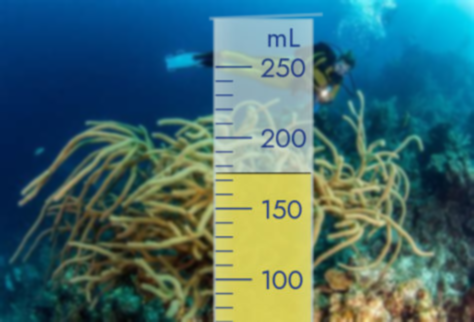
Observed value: 175,mL
